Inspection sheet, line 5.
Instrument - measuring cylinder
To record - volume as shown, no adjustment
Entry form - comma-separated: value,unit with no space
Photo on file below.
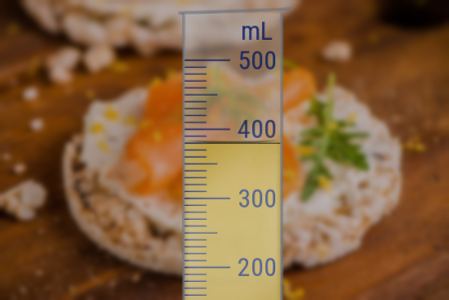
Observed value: 380,mL
